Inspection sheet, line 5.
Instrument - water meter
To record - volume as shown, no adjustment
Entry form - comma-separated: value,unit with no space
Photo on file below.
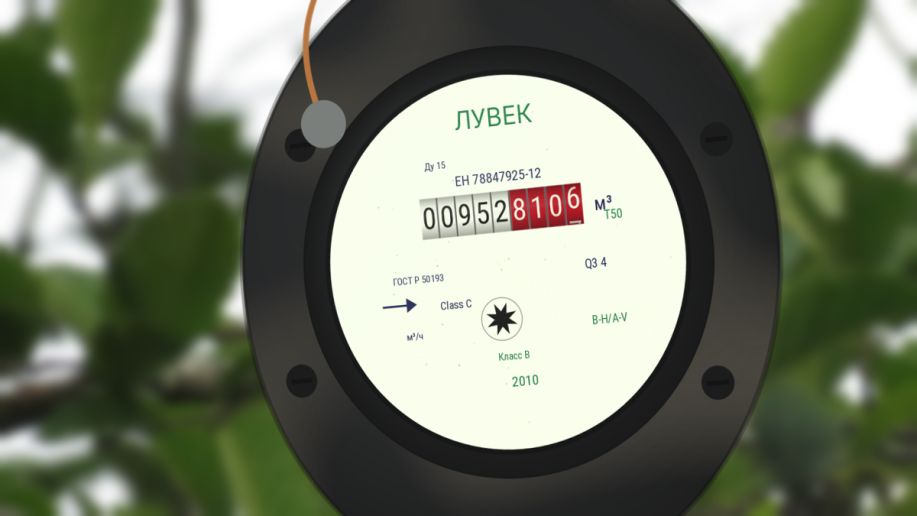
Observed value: 952.8106,m³
